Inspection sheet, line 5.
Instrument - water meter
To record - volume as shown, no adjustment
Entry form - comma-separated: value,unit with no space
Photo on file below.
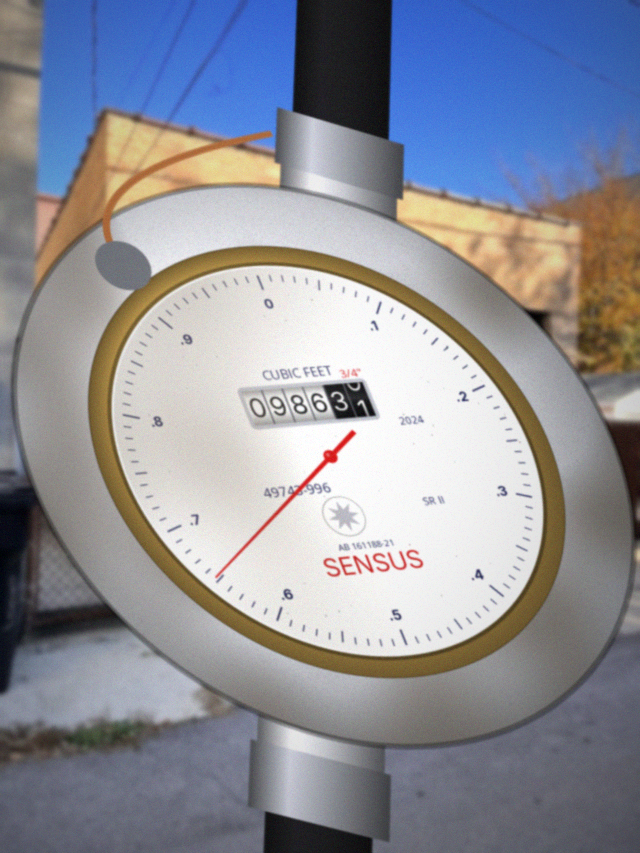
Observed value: 98630.65,ft³
